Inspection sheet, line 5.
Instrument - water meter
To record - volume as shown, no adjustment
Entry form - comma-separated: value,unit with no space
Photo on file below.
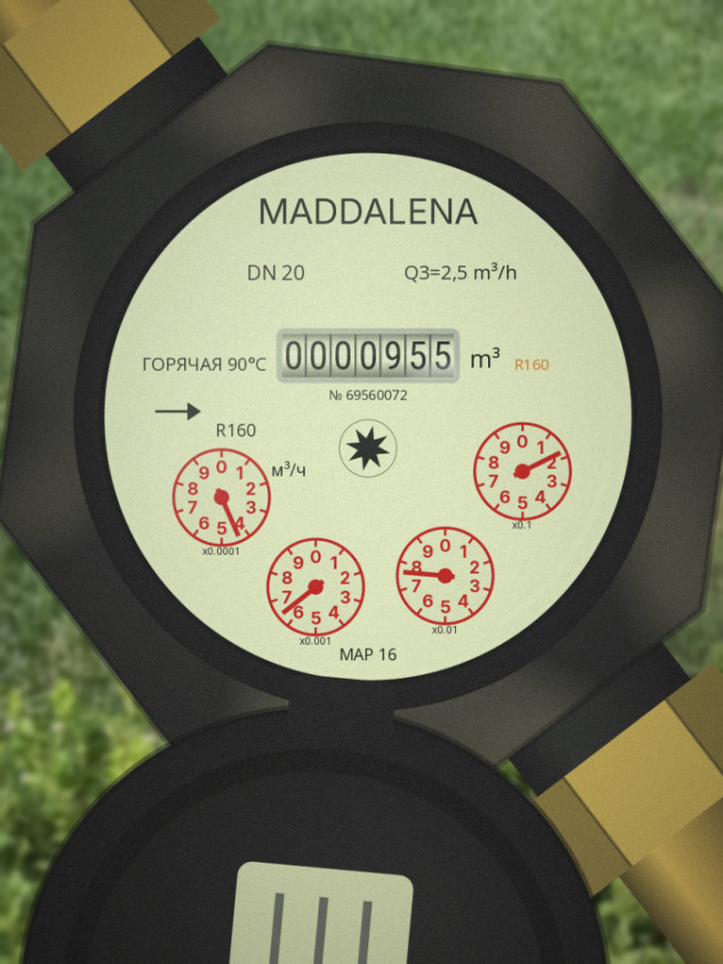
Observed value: 955.1764,m³
